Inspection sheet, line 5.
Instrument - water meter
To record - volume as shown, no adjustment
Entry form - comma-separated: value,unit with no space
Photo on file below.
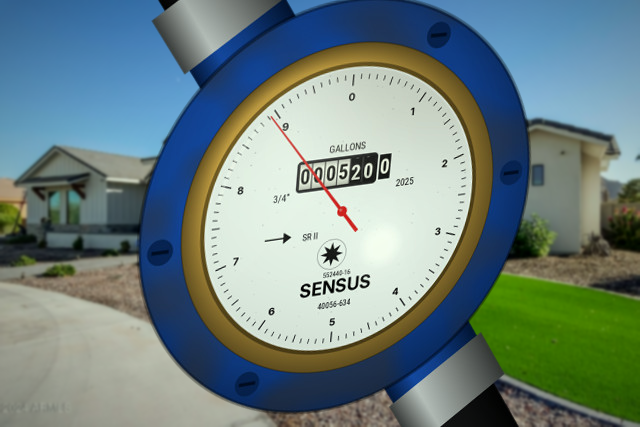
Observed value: 5198.9,gal
